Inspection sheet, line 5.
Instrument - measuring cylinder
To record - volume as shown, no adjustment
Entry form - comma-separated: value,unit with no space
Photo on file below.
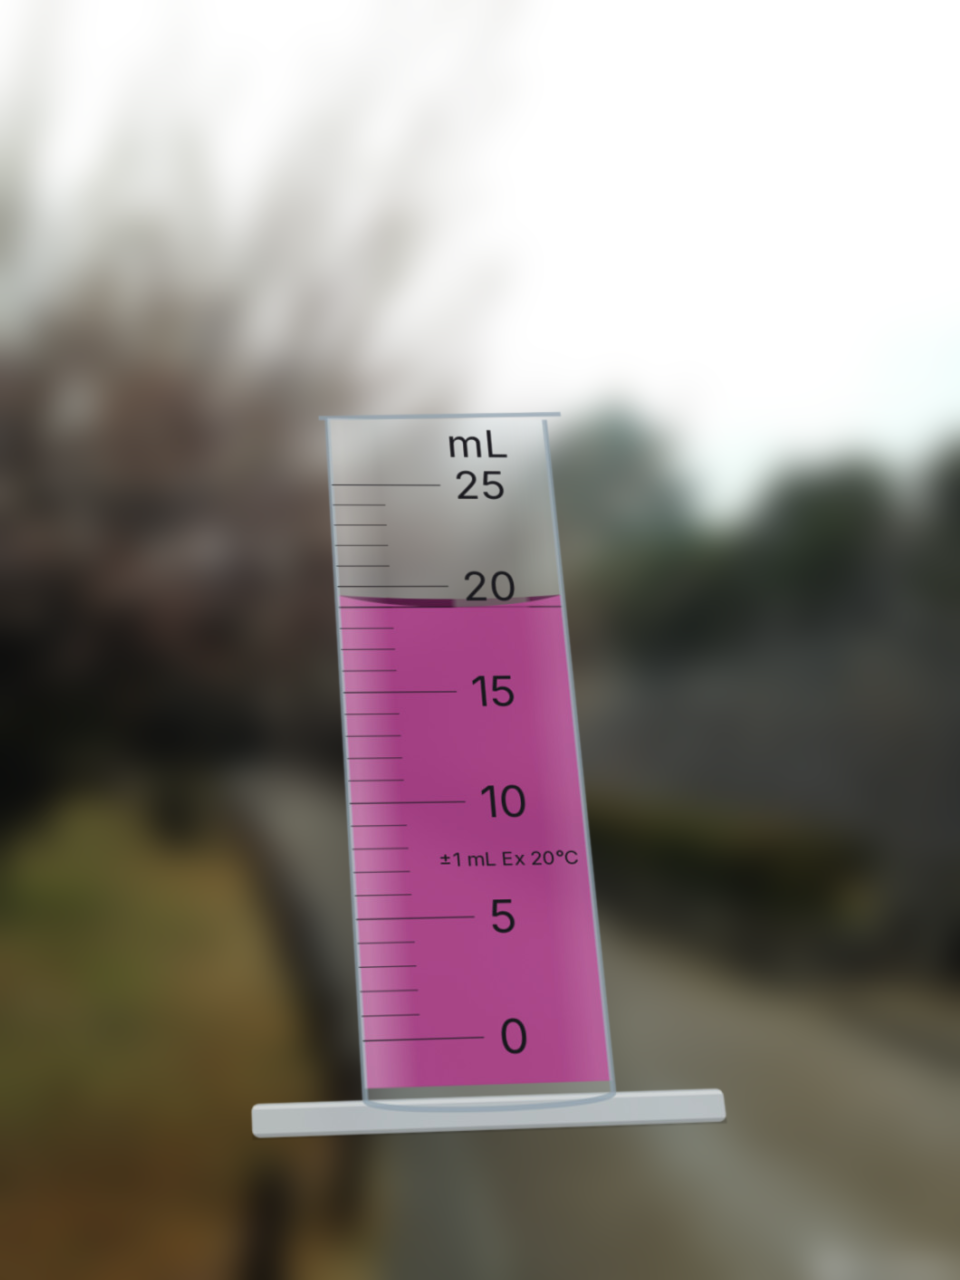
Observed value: 19,mL
